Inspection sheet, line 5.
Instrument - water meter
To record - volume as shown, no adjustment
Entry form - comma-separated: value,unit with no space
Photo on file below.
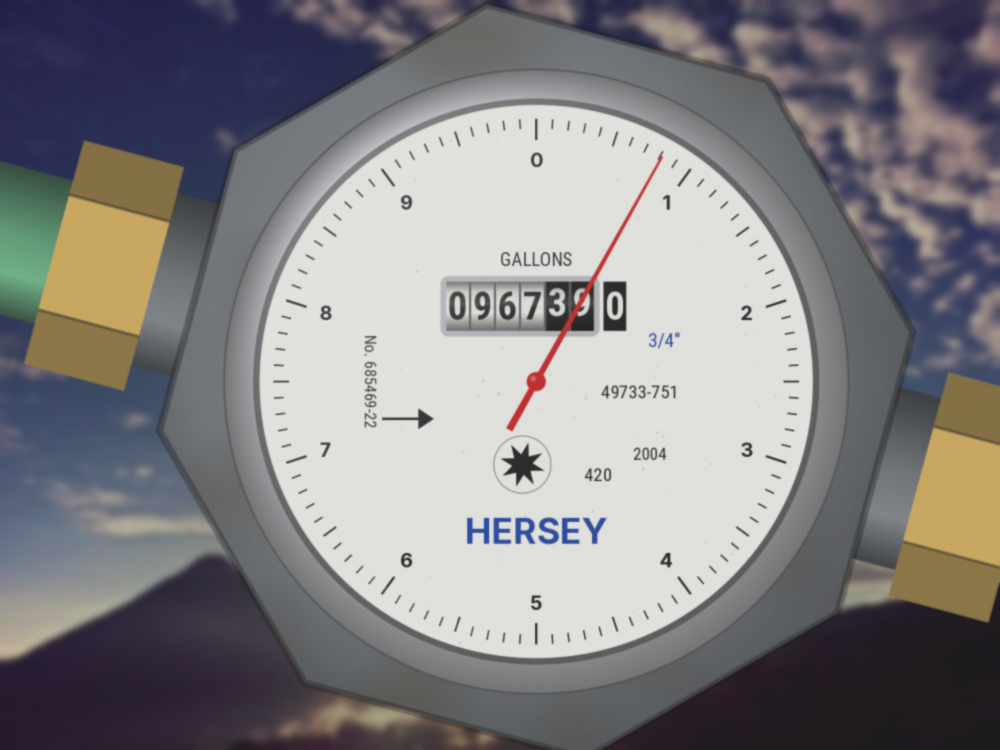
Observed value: 967390.8,gal
